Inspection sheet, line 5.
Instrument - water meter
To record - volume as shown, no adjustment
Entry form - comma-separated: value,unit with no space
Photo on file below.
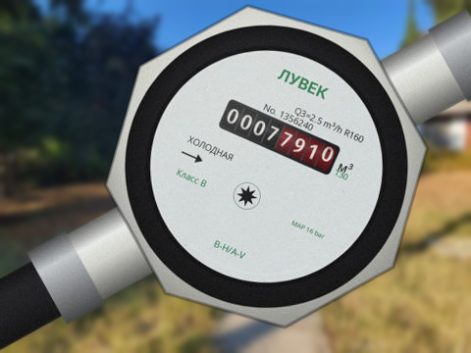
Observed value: 7.7910,m³
